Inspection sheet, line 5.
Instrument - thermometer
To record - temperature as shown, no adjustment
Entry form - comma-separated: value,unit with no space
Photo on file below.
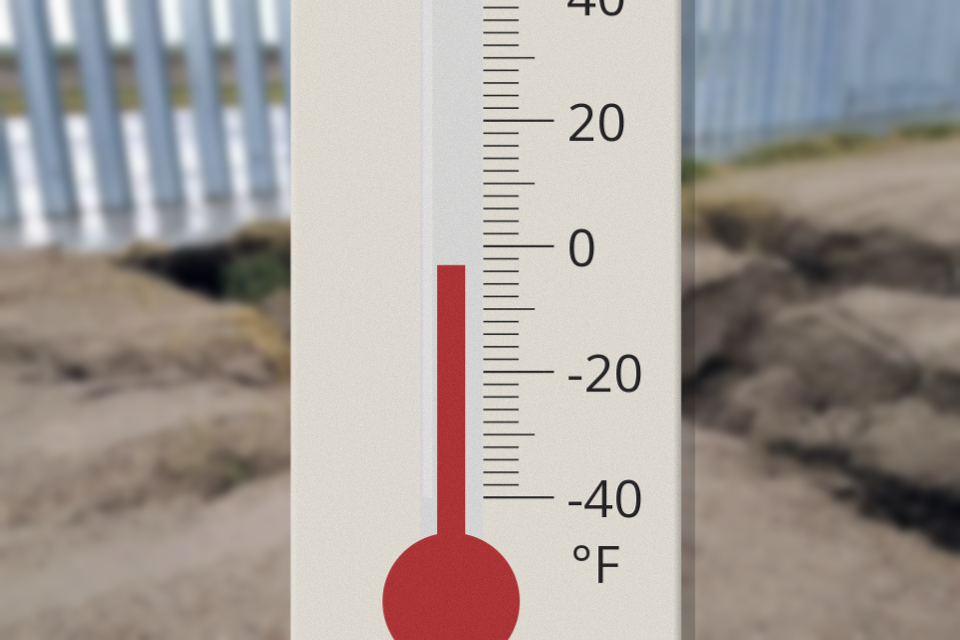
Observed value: -3,°F
